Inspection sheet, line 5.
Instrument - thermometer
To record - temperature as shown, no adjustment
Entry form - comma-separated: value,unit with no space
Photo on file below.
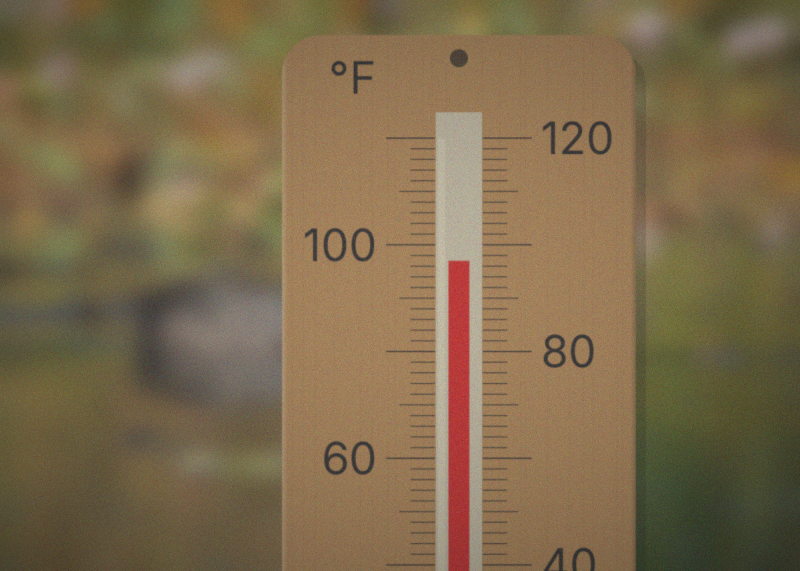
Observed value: 97,°F
